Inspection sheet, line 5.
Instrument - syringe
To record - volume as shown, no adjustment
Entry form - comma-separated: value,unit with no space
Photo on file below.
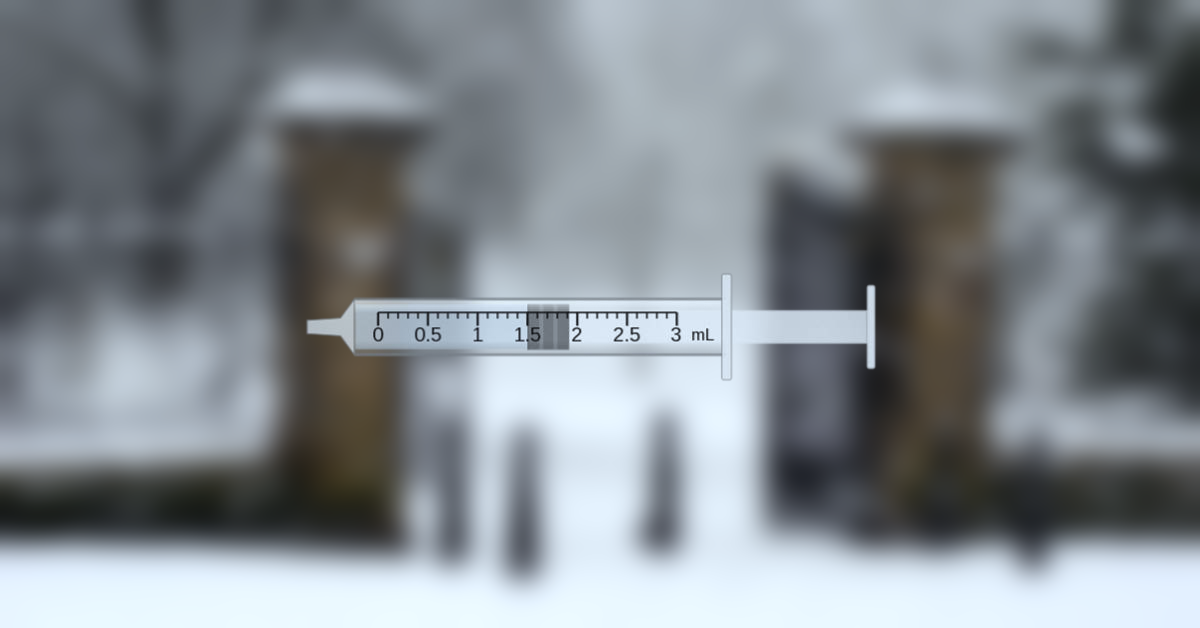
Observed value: 1.5,mL
